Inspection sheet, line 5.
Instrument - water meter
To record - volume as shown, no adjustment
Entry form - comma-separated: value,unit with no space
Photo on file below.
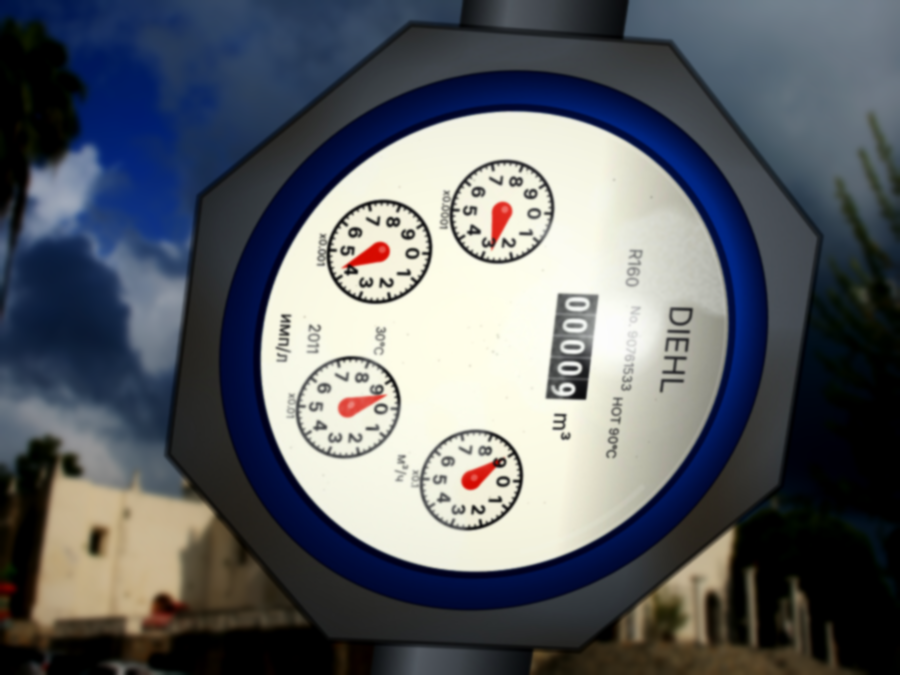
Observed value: 8.8942,m³
